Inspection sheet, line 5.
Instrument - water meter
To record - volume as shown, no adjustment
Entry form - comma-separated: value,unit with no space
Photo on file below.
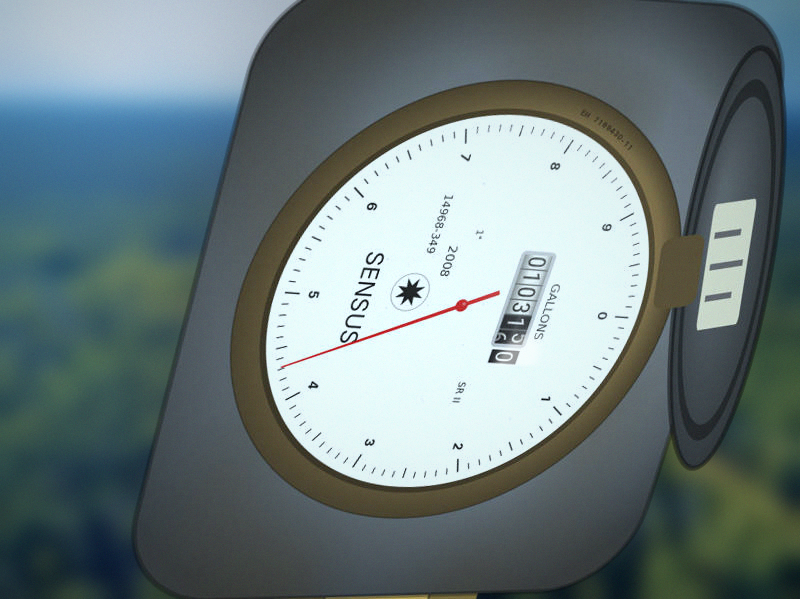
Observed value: 103154.3,gal
